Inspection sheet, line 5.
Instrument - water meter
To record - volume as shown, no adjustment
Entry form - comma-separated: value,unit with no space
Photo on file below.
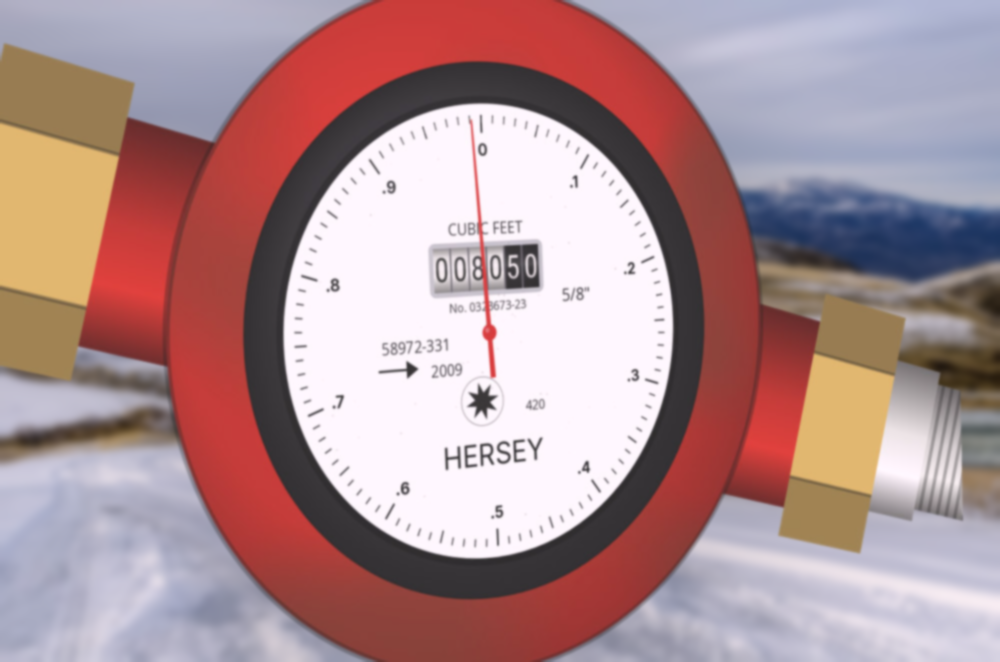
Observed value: 8049.99,ft³
